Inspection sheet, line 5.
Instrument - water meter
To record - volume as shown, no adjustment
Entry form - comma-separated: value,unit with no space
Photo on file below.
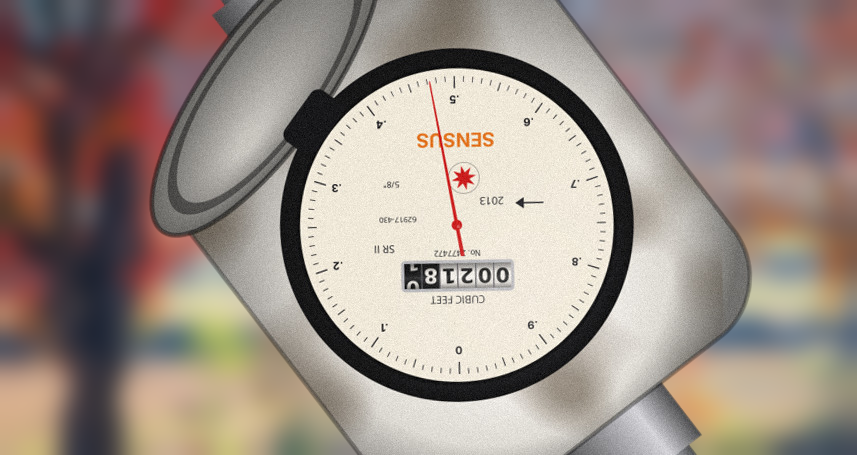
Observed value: 2180.47,ft³
